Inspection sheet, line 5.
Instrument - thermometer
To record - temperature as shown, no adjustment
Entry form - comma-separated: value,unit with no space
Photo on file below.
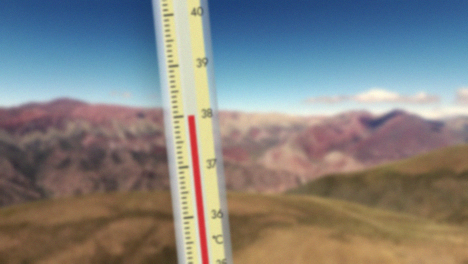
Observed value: 38,°C
